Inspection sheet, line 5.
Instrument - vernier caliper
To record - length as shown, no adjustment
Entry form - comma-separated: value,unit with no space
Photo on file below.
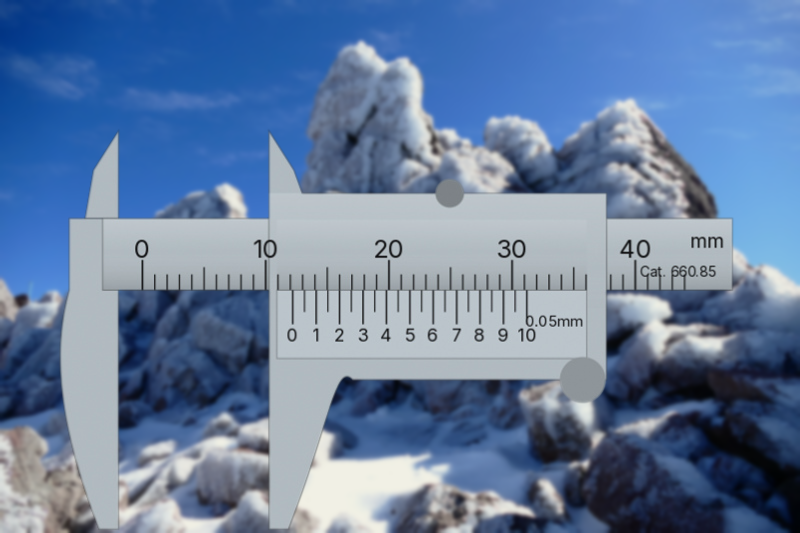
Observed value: 12.2,mm
